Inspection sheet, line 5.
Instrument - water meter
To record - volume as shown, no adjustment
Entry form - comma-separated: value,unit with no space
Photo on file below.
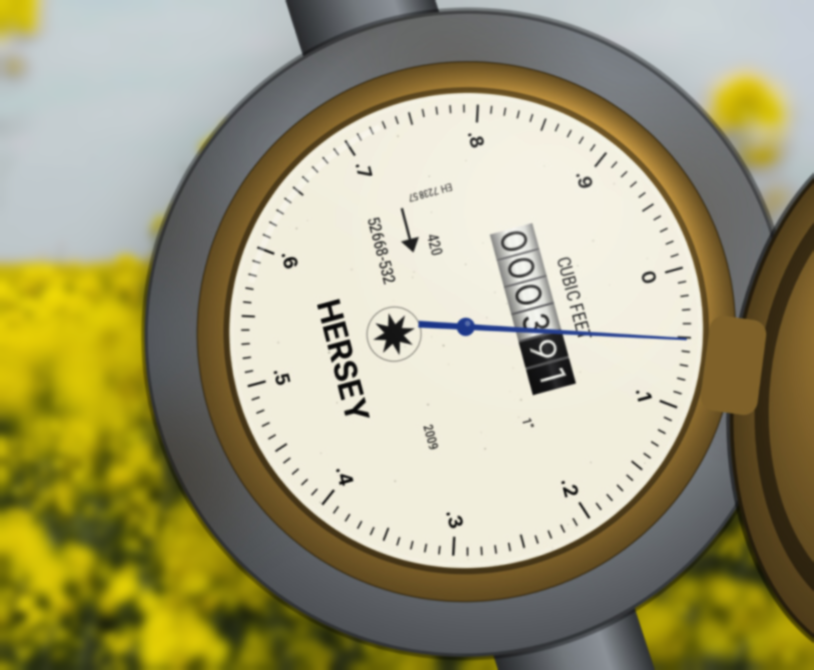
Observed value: 391.05,ft³
